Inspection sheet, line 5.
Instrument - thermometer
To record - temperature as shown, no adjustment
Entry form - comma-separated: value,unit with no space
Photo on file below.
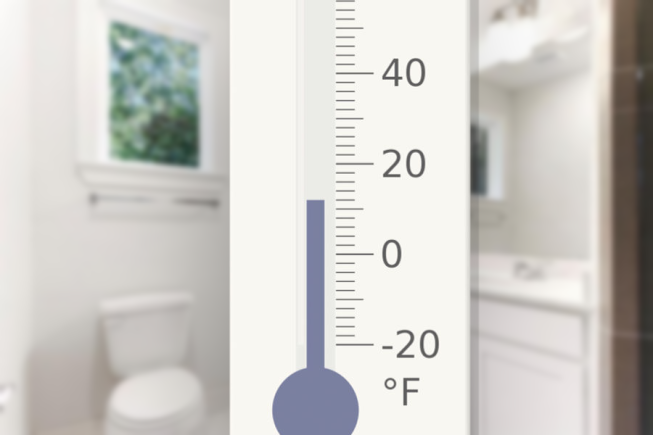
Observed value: 12,°F
